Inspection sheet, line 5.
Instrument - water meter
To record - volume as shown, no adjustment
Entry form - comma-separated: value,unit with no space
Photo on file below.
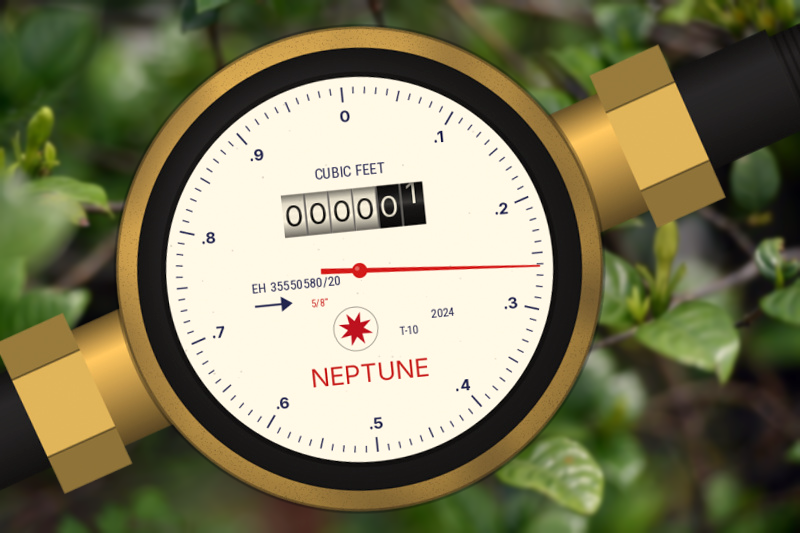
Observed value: 1.26,ft³
